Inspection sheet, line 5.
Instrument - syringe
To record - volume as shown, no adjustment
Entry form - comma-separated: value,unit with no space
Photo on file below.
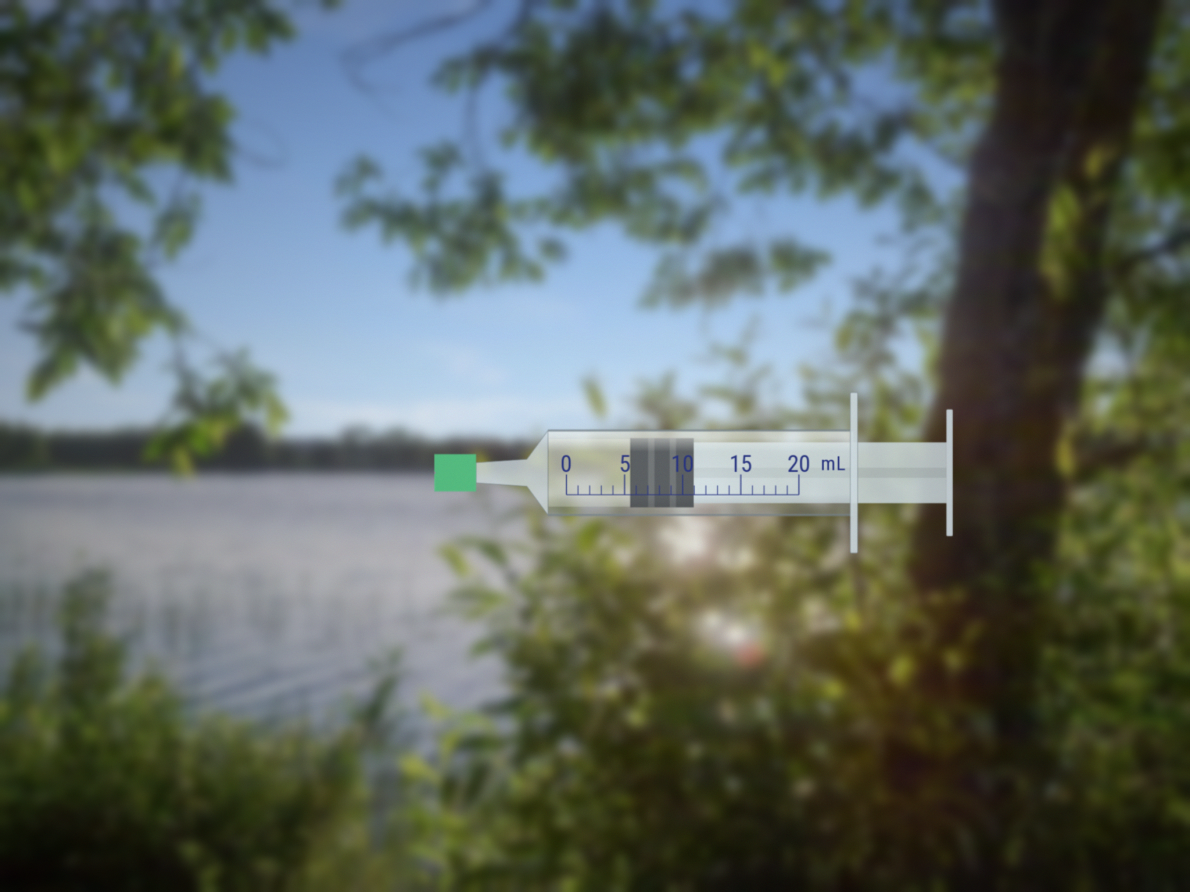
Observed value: 5.5,mL
